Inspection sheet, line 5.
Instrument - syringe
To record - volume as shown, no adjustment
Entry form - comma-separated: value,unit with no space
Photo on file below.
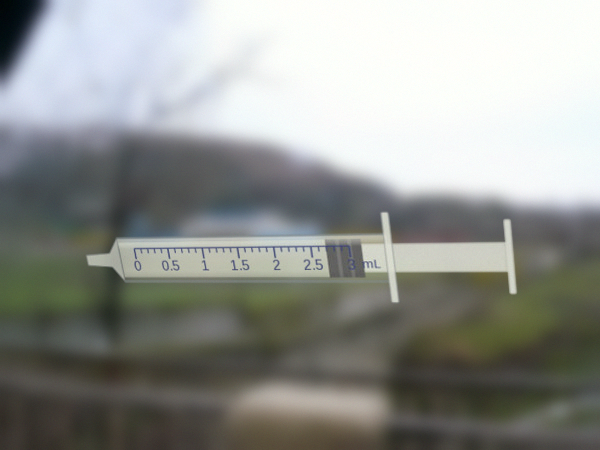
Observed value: 2.7,mL
